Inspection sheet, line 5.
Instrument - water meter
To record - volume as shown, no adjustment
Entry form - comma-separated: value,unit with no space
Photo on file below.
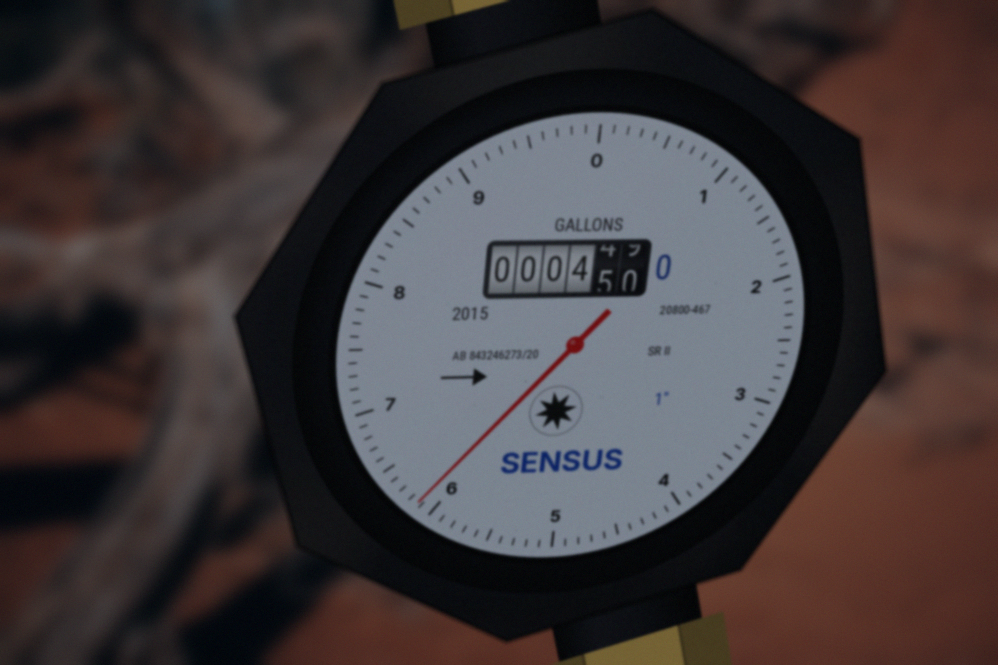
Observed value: 4496.1,gal
